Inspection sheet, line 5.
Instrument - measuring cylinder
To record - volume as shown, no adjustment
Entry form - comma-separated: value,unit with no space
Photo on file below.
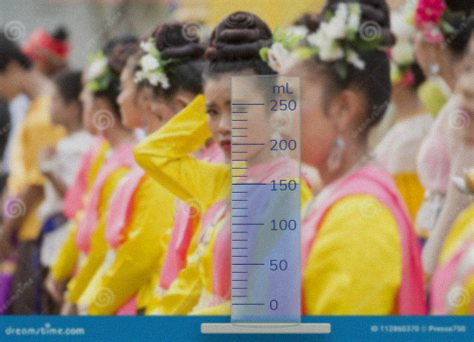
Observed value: 150,mL
